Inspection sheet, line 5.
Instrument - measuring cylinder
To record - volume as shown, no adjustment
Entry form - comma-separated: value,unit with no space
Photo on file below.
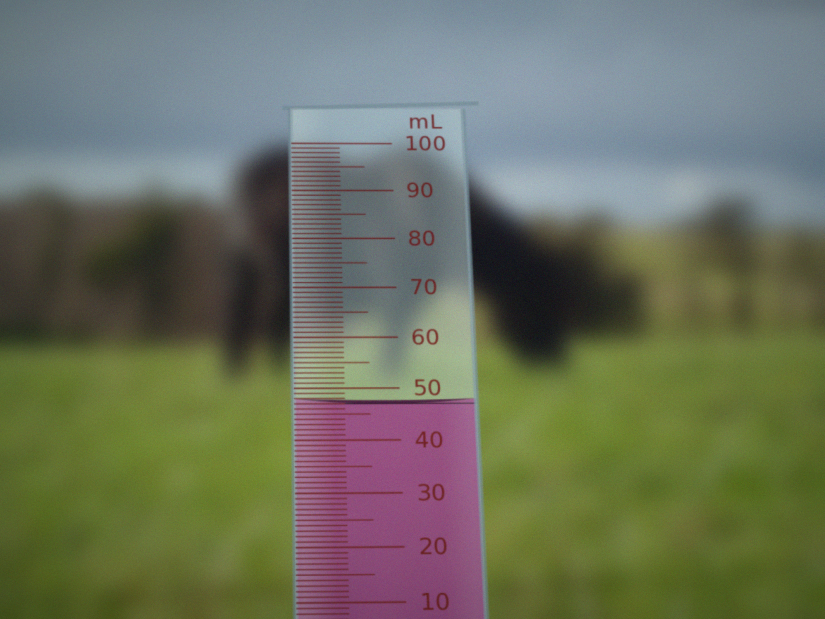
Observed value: 47,mL
